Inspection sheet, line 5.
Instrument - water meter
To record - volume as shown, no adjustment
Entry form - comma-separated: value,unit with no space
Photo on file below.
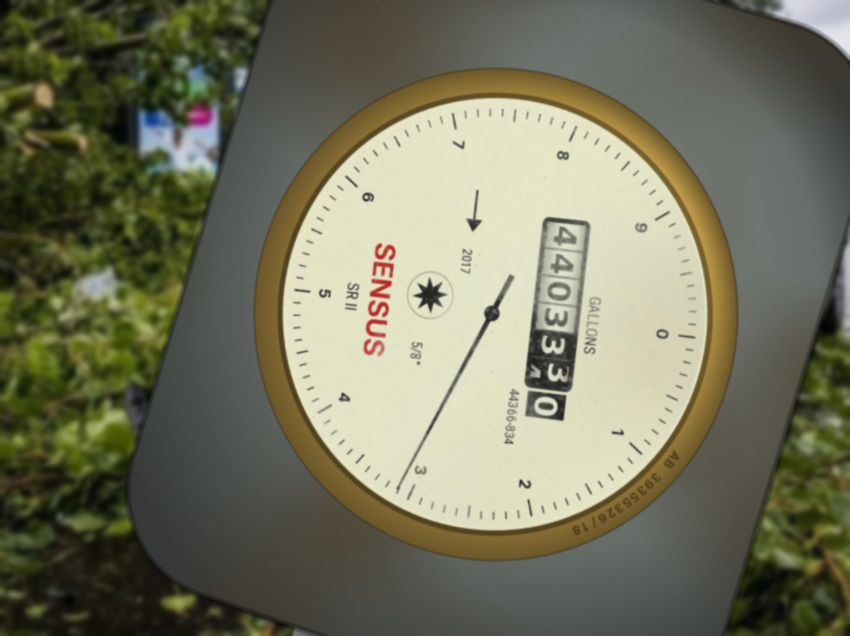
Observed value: 4403333.1,gal
